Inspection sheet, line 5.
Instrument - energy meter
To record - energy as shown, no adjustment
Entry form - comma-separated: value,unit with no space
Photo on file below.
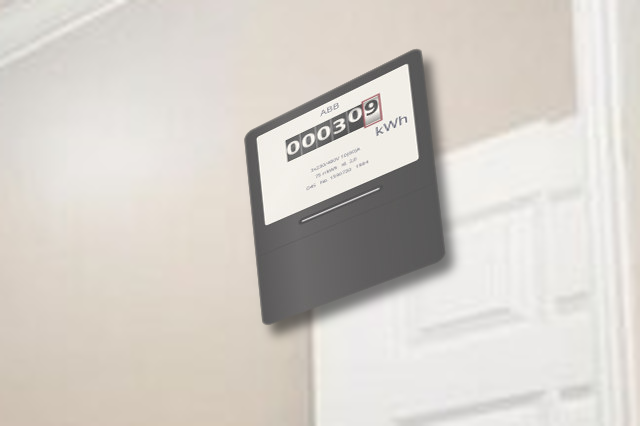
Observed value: 30.9,kWh
